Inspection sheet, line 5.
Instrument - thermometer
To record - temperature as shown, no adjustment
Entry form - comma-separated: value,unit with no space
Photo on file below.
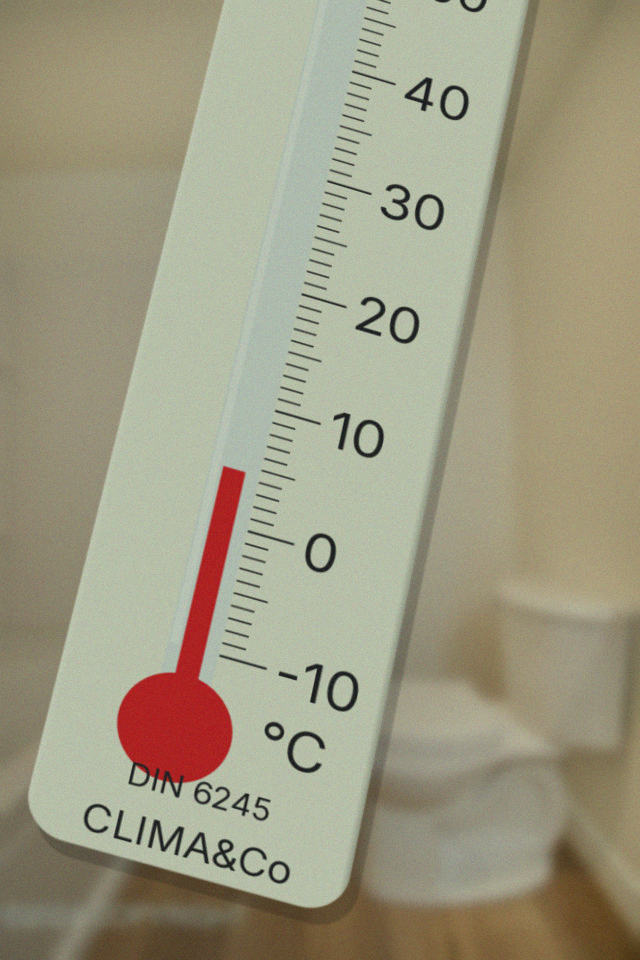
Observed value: 4.5,°C
